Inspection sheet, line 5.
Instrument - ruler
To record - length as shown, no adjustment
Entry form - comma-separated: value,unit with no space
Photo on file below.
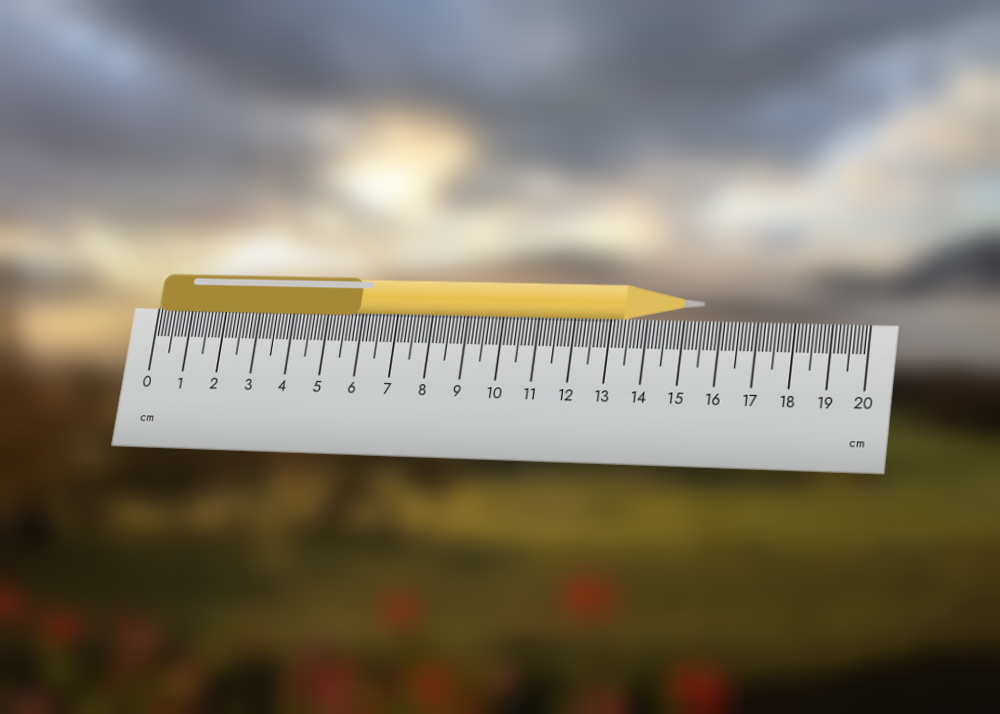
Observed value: 15.5,cm
